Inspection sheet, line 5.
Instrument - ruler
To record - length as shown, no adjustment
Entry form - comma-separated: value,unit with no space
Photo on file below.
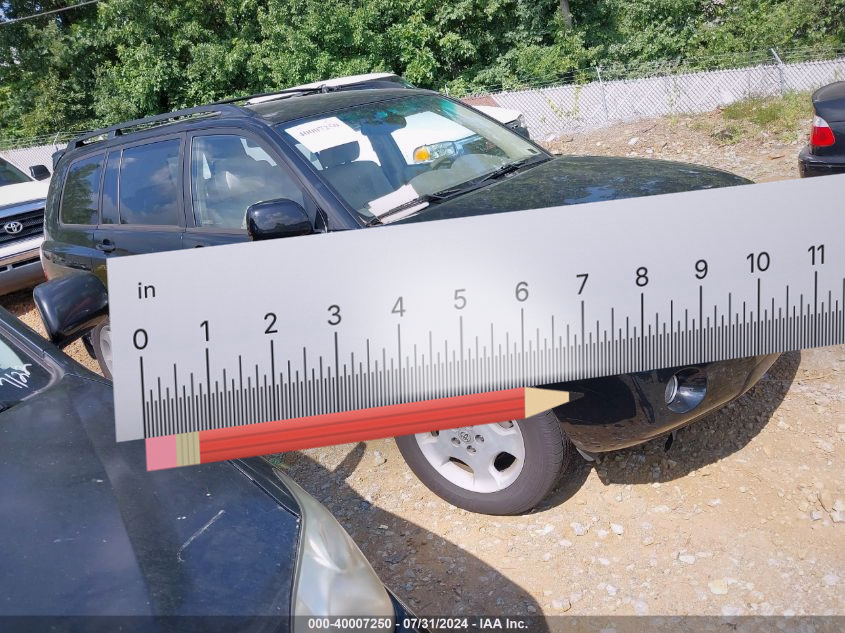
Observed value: 7,in
